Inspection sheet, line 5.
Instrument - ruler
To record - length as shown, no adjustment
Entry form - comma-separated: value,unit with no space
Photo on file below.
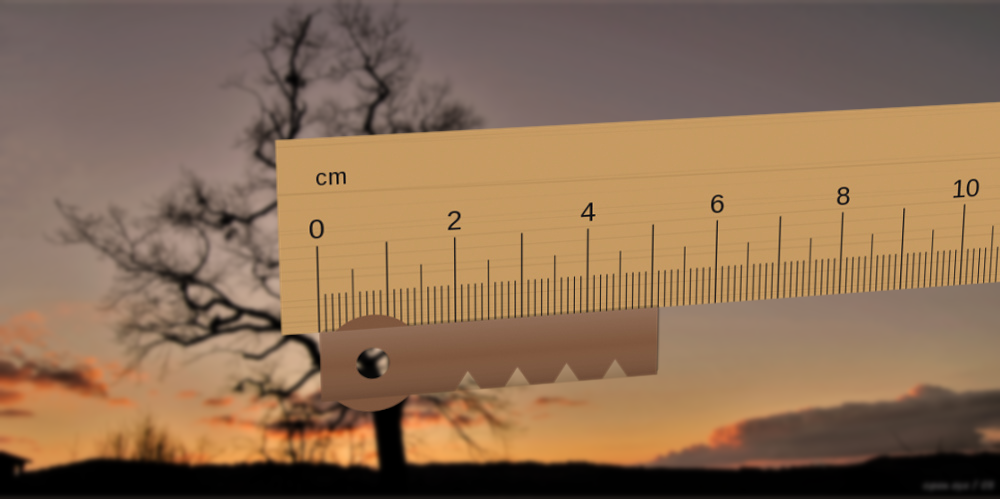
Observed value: 5.1,cm
